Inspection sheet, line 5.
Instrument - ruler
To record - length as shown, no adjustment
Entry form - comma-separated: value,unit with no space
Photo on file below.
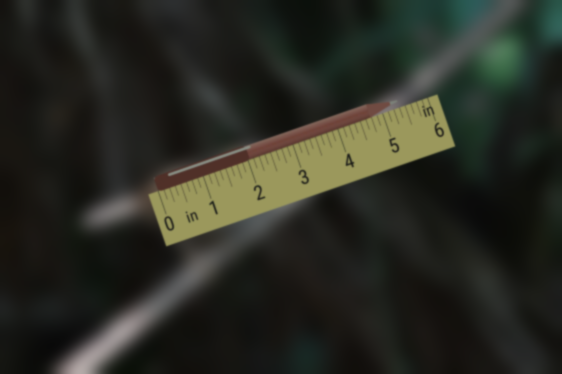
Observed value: 5.375,in
